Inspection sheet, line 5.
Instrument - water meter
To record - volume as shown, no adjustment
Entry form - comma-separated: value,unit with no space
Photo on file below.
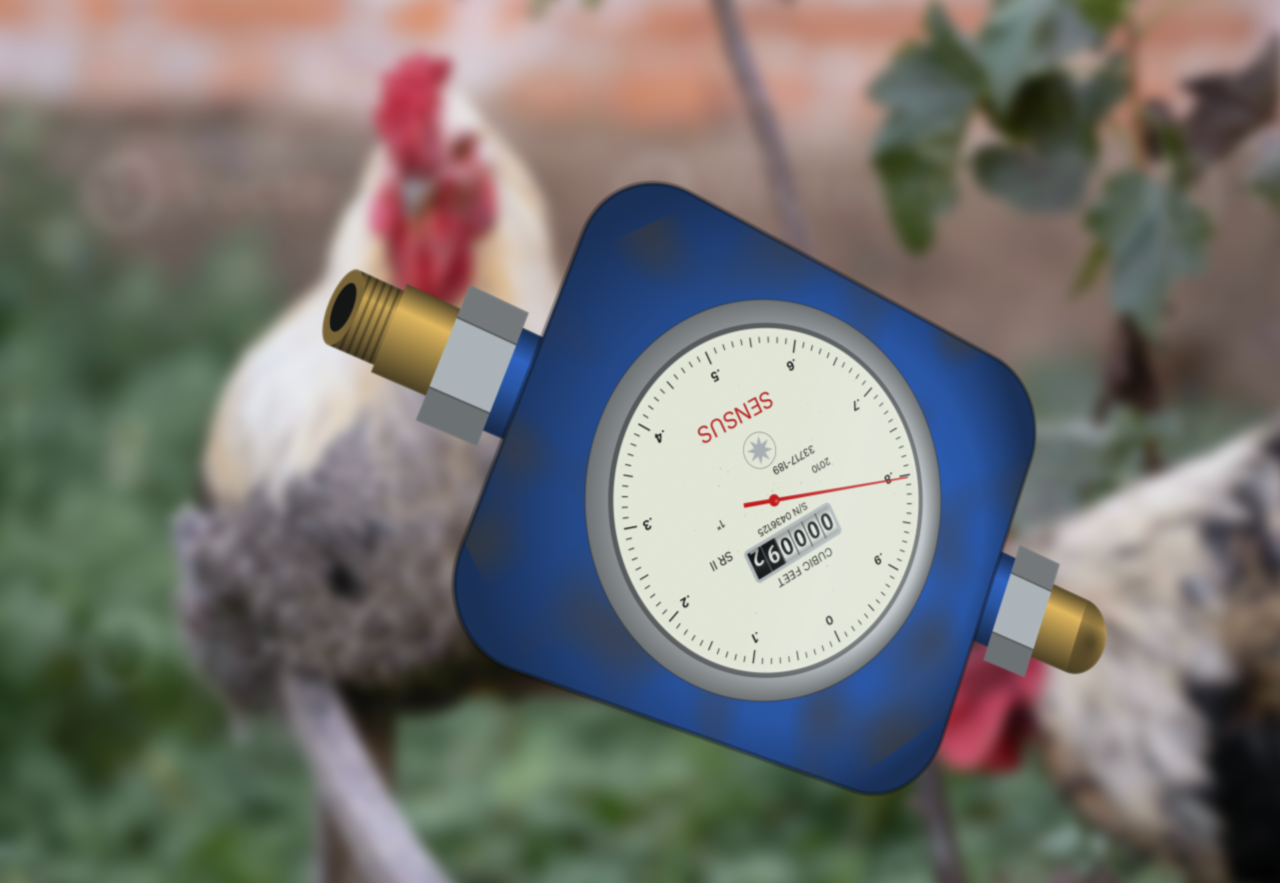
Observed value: 91.80,ft³
